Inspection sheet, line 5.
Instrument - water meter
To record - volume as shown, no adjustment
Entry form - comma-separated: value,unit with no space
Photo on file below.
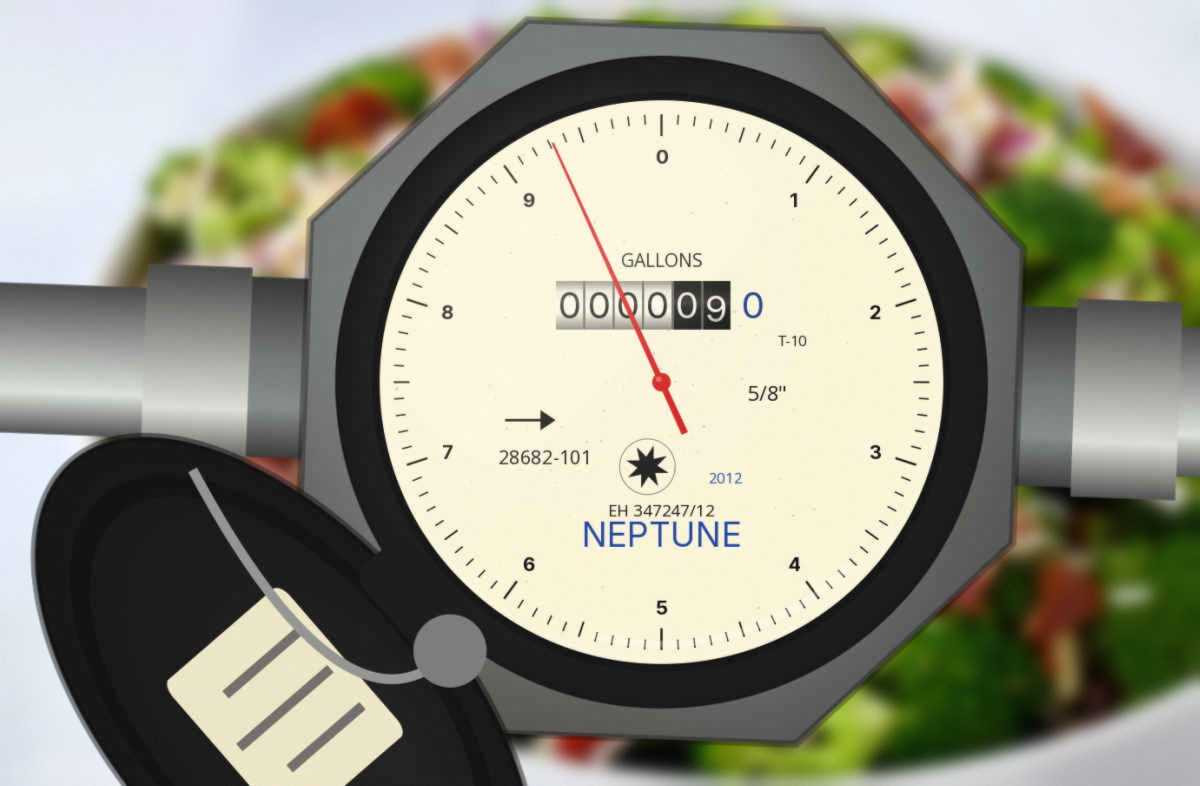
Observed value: 89.3,gal
